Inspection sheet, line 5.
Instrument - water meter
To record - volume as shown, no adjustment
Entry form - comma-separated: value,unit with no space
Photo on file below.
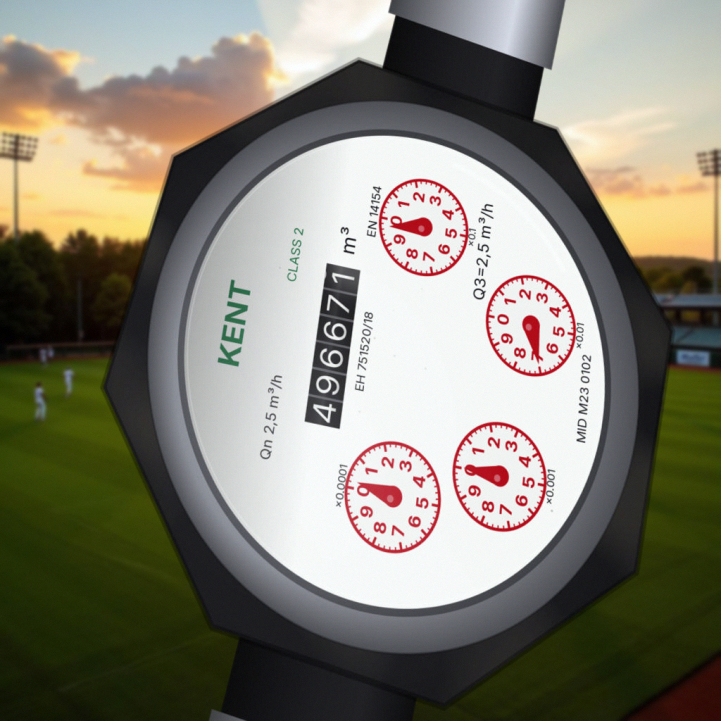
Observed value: 496670.9700,m³
